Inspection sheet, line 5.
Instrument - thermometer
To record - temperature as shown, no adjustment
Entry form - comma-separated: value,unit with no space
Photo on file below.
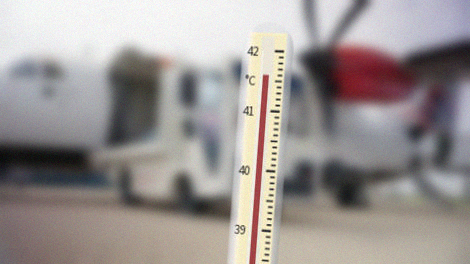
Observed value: 41.6,°C
